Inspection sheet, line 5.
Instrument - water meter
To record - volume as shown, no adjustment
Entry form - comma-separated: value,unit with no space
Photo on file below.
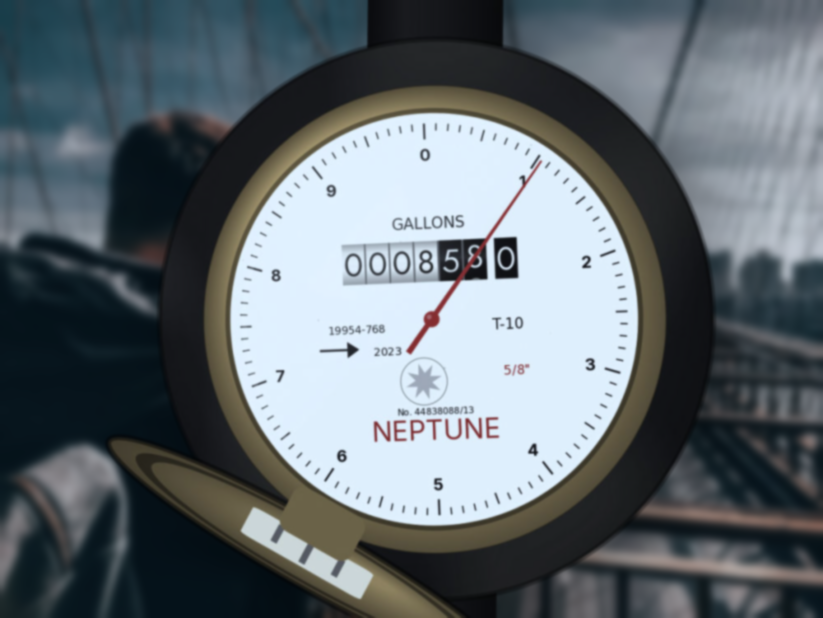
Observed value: 8581.0,gal
